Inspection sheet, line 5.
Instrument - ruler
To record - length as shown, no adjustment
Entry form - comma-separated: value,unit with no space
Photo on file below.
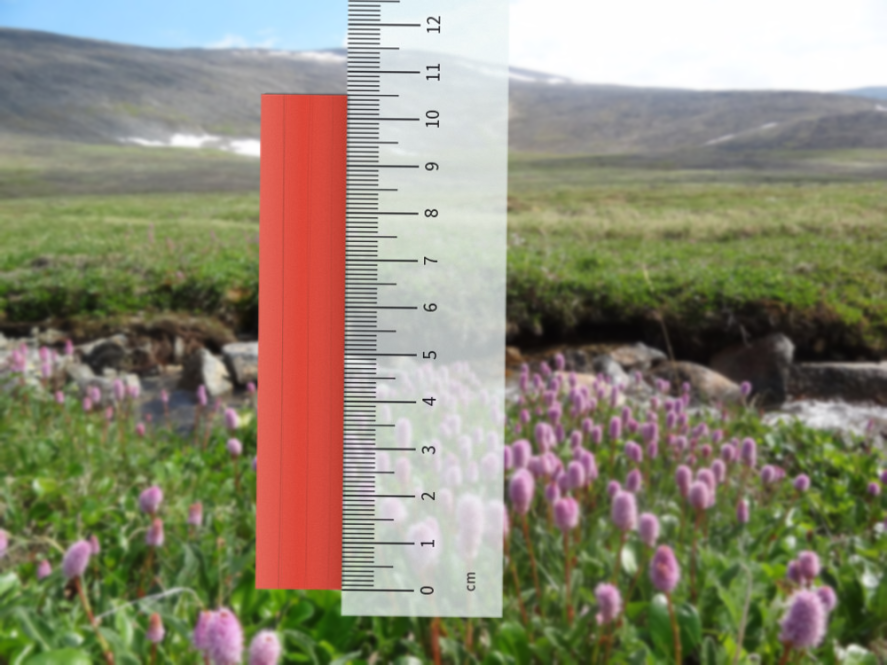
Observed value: 10.5,cm
